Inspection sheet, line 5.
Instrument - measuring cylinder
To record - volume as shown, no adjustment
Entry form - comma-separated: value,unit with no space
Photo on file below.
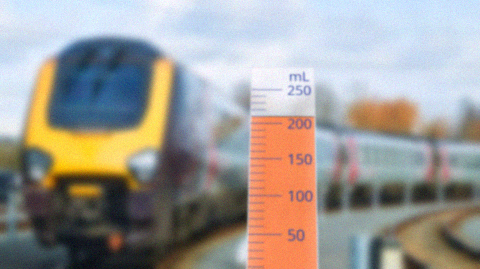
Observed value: 210,mL
